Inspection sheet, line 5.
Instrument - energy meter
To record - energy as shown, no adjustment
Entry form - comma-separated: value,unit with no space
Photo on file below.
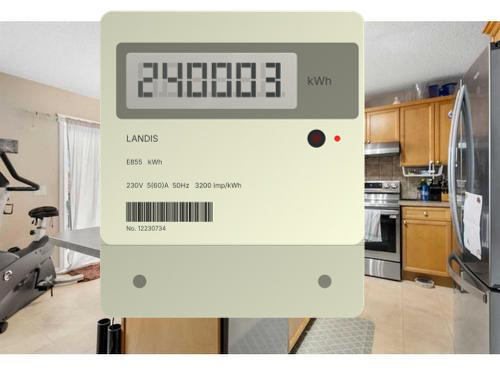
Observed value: 240003,kWh
